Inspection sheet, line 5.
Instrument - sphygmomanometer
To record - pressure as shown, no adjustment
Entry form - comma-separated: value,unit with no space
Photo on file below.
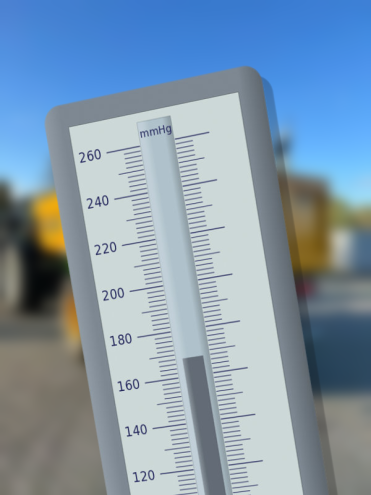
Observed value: 168,mmHg
